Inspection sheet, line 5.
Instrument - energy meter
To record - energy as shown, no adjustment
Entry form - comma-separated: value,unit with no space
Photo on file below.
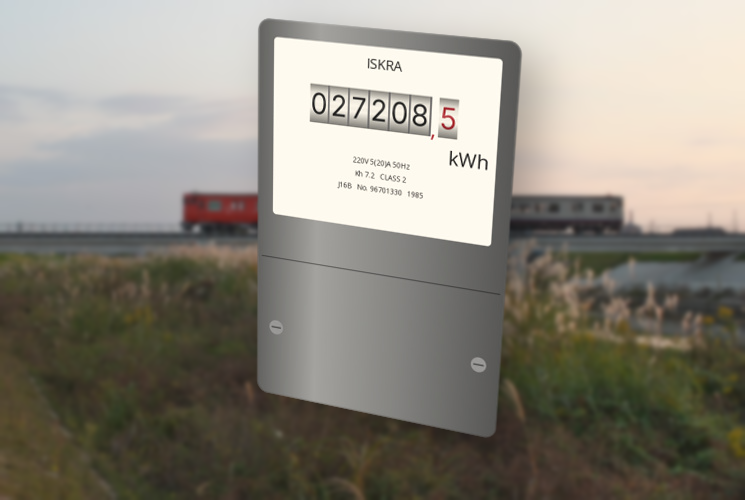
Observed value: 27208.5,kWh
